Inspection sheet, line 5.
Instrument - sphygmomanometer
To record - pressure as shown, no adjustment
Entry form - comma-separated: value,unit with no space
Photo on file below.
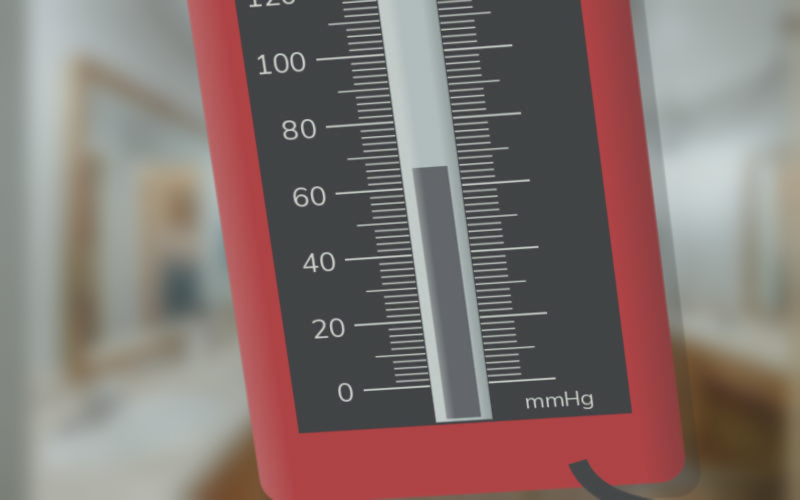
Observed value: 66,mmHg
